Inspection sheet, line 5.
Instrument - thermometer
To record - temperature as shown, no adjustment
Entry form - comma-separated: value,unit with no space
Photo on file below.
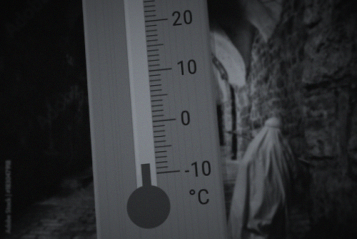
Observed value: -8,°C
